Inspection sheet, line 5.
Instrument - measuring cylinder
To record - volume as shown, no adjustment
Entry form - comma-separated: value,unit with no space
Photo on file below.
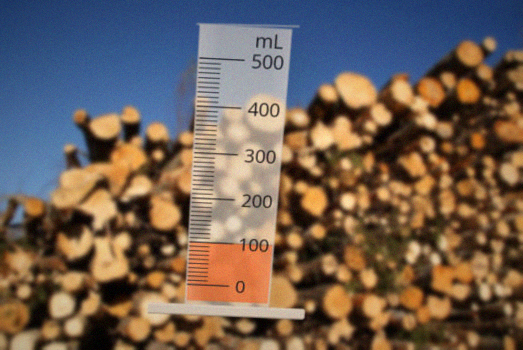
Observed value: 100,mL
